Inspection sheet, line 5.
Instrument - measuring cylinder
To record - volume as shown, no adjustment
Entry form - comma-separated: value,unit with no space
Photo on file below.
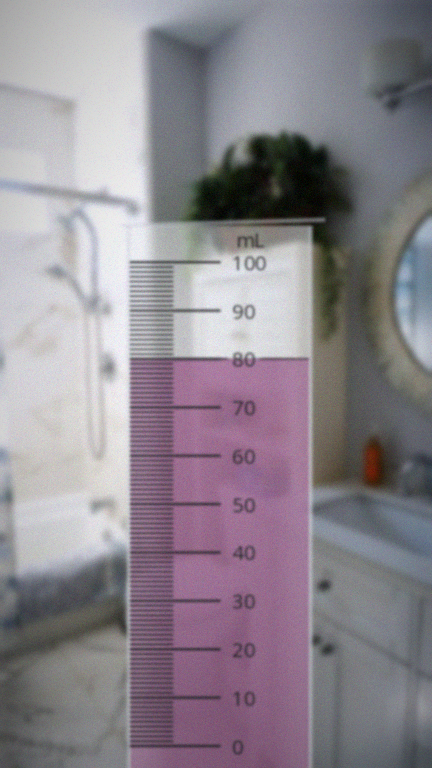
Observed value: 80,mL
